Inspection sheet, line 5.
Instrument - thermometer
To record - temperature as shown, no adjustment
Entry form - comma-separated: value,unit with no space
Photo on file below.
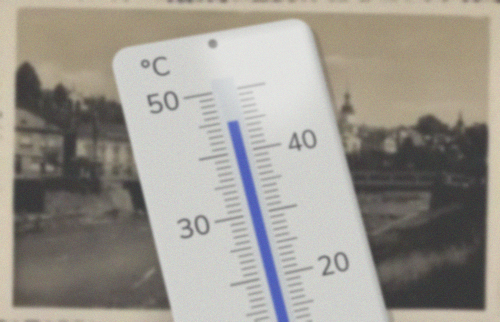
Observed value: 45,°C
